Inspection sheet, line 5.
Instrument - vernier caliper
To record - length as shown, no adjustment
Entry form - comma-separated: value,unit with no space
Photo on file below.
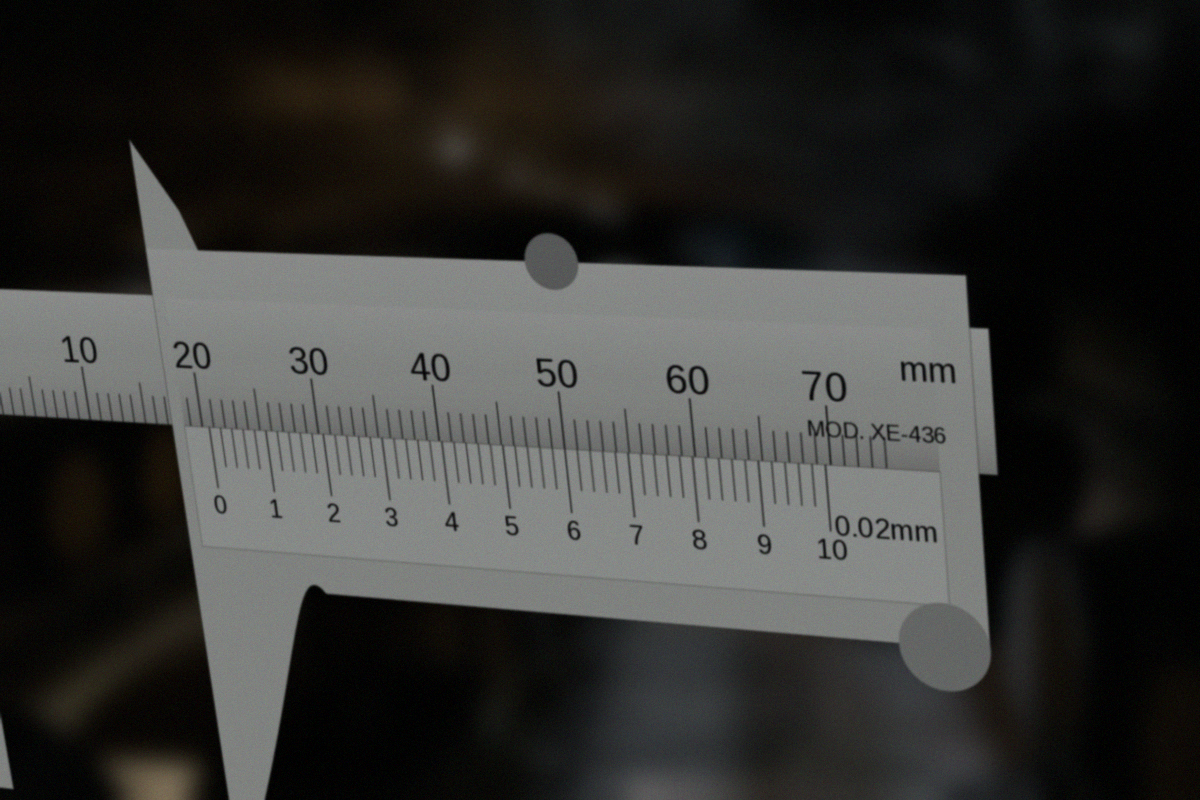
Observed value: 20.6,mm
